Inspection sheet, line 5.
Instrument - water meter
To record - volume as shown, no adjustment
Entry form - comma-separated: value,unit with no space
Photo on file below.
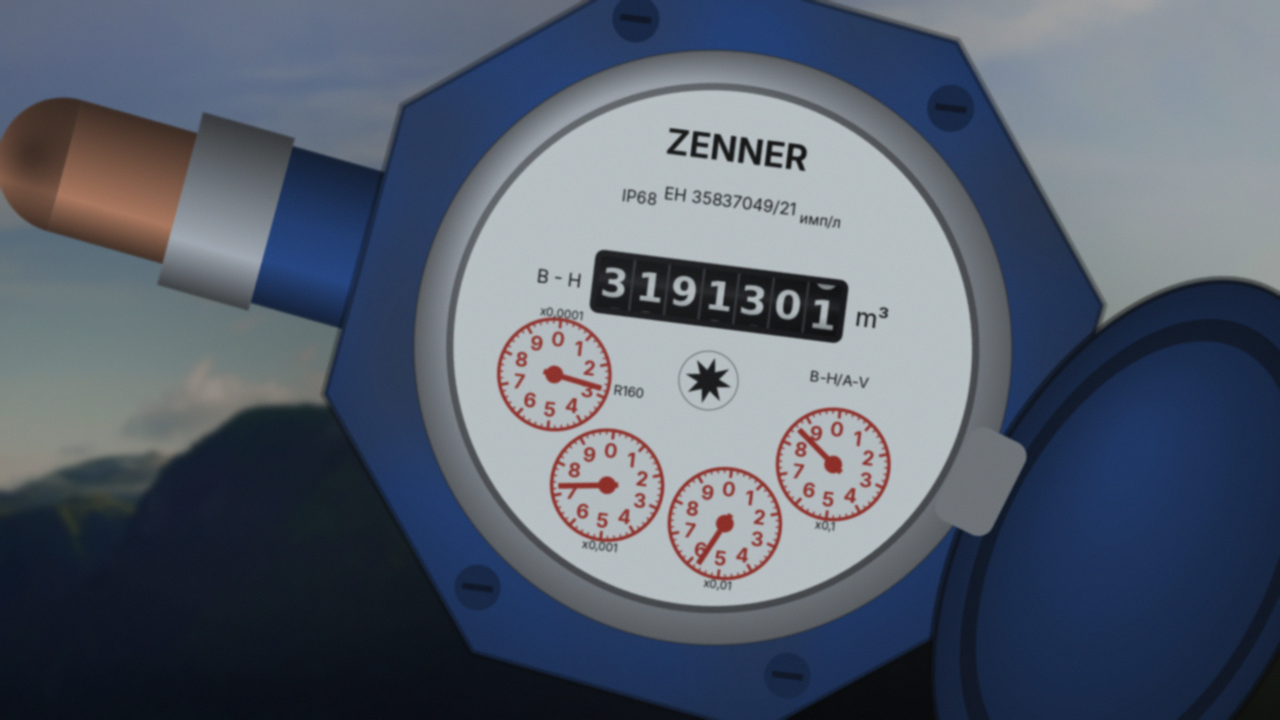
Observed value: 3191300.8572,m³
